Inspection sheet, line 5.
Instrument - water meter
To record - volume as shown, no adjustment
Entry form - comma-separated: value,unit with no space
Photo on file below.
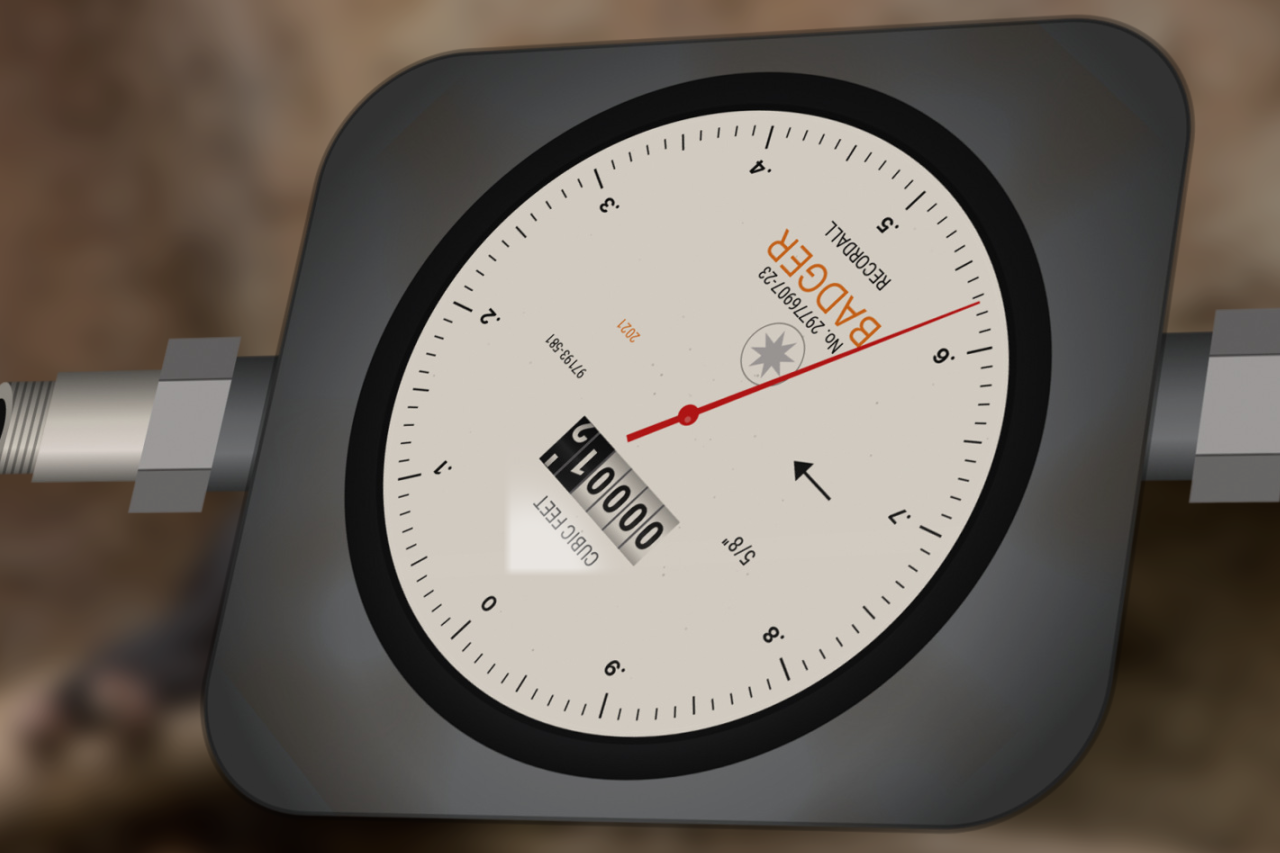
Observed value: 11.57,ft³
